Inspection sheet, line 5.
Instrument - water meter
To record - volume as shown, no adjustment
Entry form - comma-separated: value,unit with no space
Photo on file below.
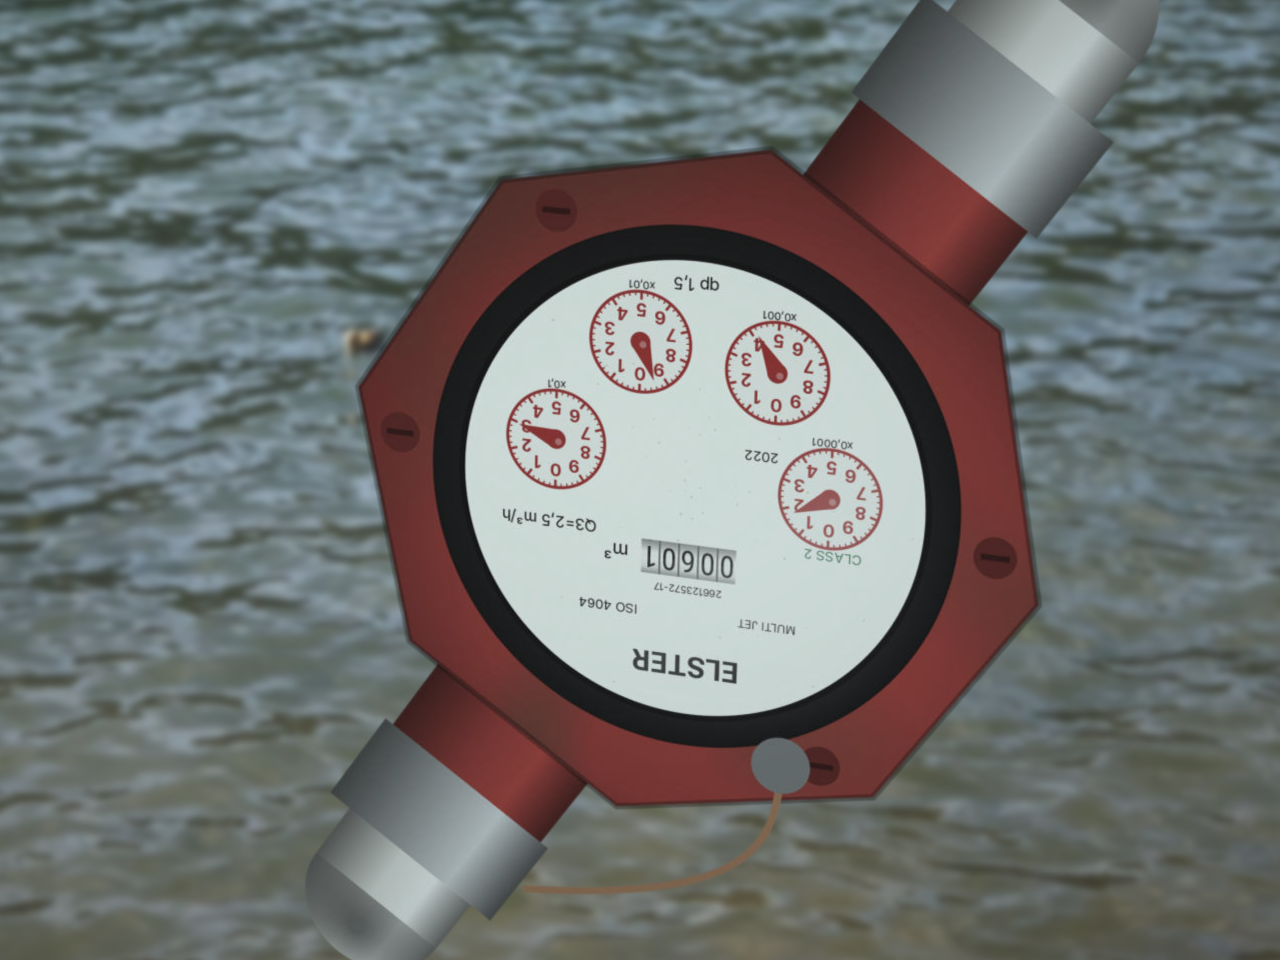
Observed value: 601.2941,m³
